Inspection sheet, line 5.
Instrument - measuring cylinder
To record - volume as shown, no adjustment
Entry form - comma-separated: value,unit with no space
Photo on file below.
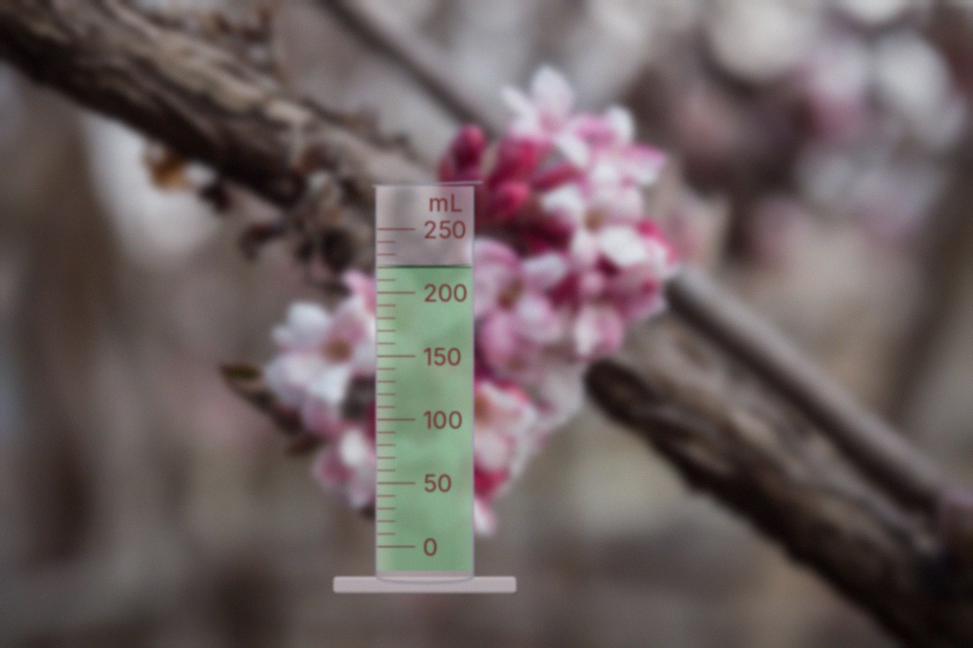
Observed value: 220,mL
